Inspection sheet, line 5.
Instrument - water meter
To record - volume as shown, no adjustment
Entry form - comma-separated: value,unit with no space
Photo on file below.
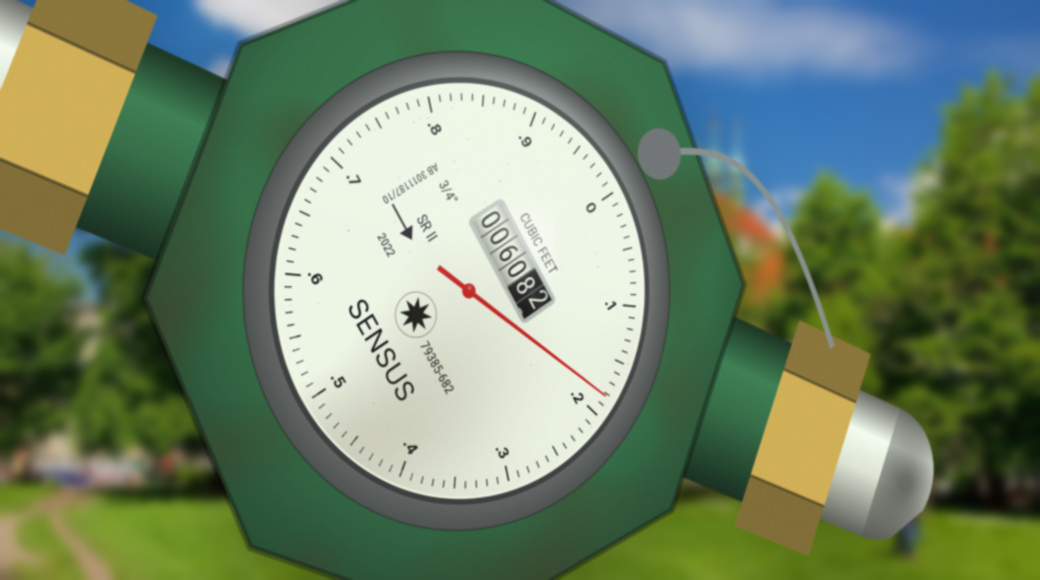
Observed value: 6082.18,ft³
